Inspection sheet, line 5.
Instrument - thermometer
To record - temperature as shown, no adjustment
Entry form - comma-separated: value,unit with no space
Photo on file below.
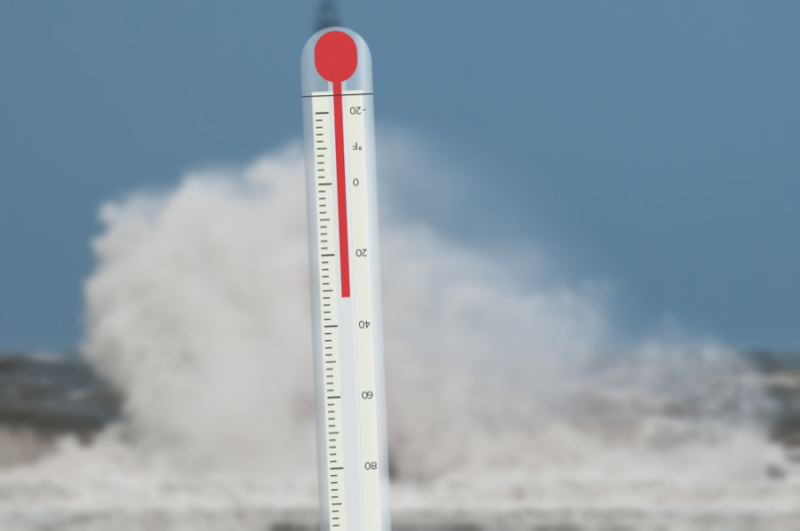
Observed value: 32,°F
